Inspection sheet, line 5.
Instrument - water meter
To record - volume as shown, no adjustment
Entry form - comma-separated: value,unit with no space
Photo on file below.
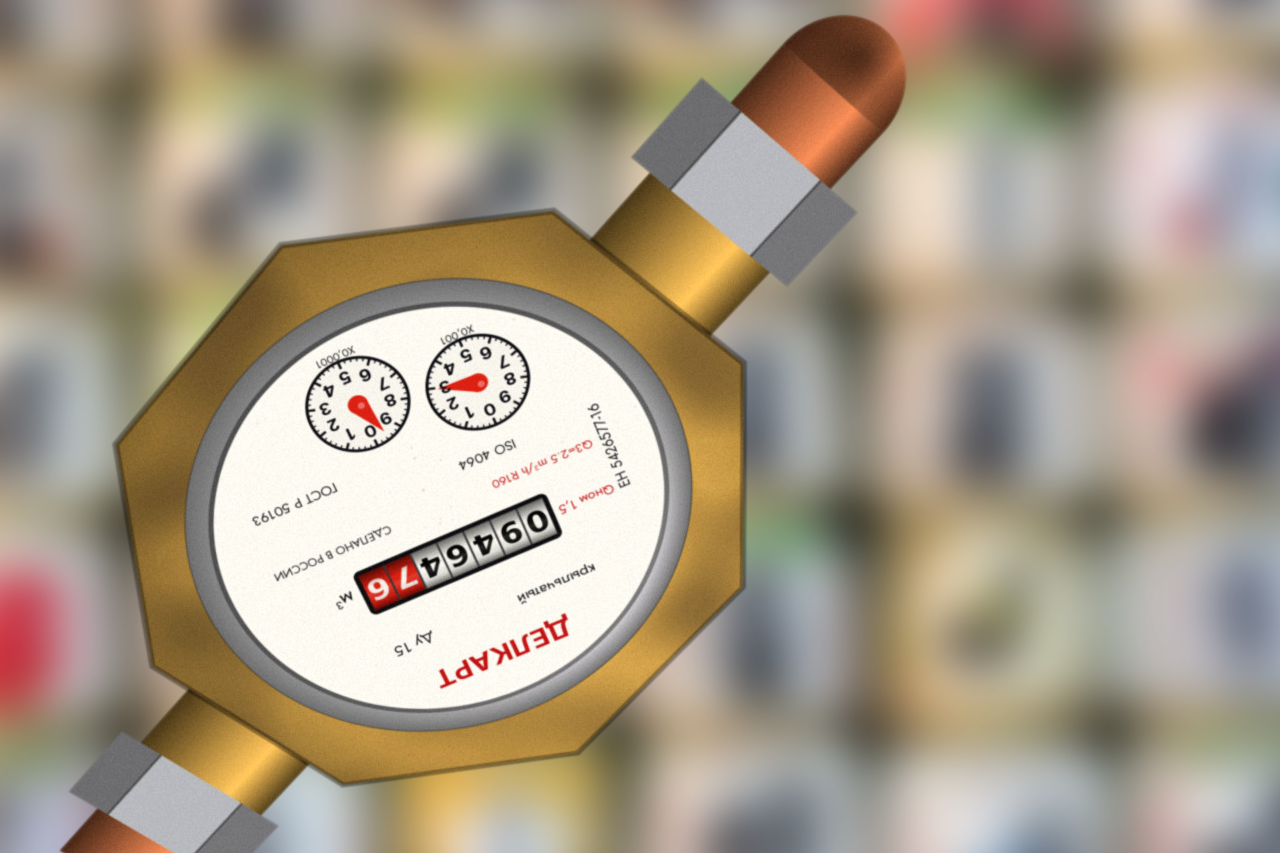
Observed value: 9464.7629,m³
